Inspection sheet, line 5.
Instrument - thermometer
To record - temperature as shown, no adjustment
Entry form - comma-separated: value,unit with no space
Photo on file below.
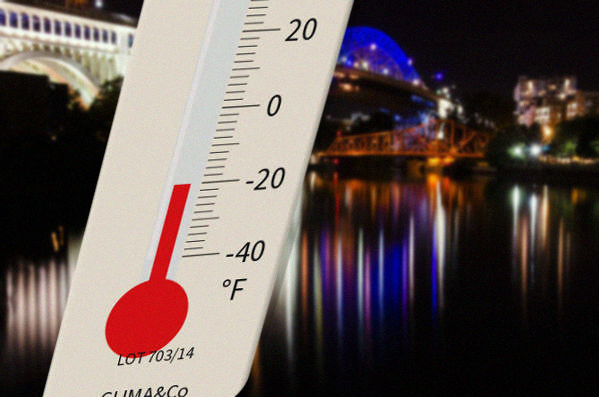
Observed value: -20,°F
